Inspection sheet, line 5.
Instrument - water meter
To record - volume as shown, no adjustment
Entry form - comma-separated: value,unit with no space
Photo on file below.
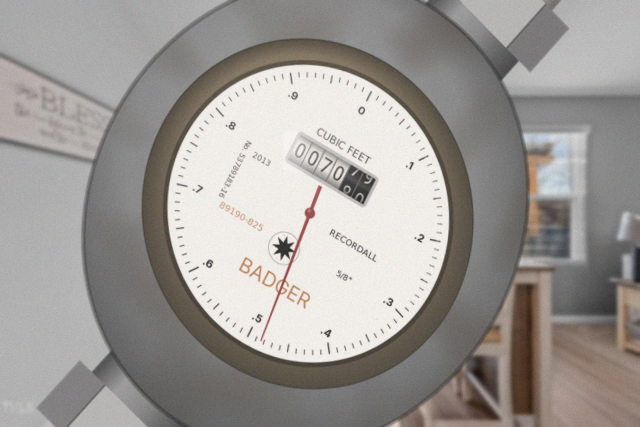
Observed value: 7079.48,ft³
